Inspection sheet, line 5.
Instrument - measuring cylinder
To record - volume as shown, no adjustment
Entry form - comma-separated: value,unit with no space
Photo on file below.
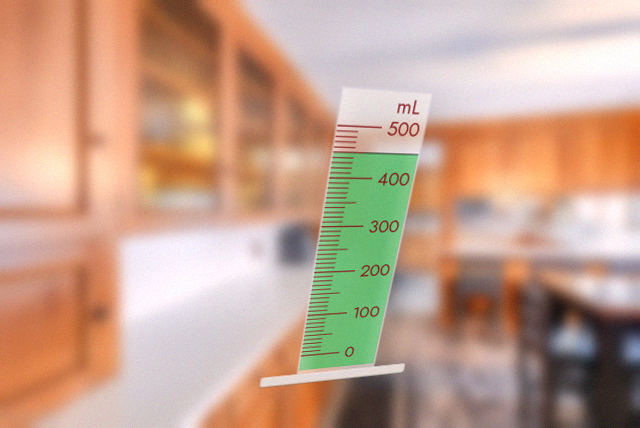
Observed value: 450,mL
